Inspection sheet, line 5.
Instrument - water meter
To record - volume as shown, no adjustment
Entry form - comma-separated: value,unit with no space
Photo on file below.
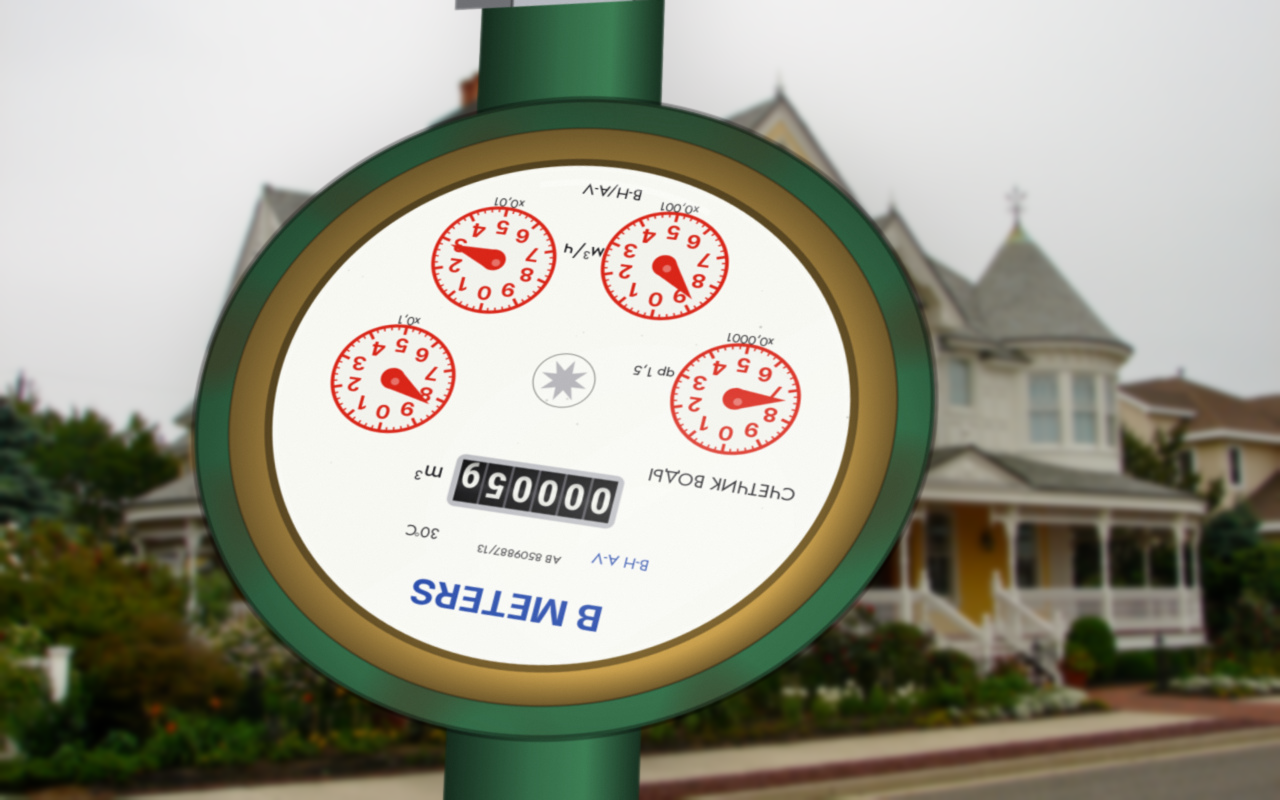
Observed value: 58.8287,m³
